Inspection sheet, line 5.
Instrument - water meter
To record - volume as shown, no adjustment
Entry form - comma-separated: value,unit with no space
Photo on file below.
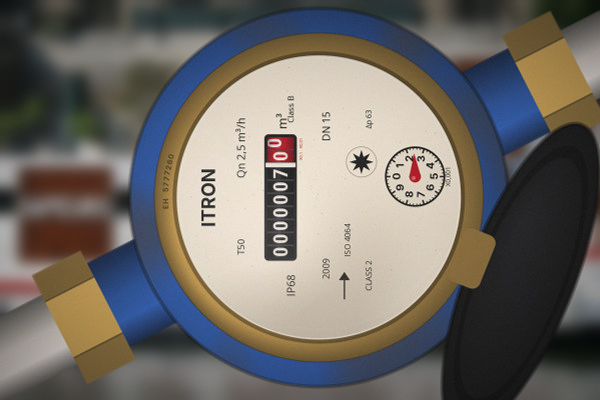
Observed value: 7.002,m³
